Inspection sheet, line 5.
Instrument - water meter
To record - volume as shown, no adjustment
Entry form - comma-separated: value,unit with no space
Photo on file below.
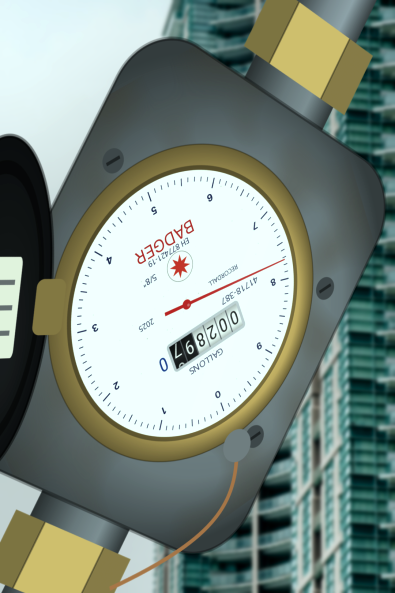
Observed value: 28967.7,gal
